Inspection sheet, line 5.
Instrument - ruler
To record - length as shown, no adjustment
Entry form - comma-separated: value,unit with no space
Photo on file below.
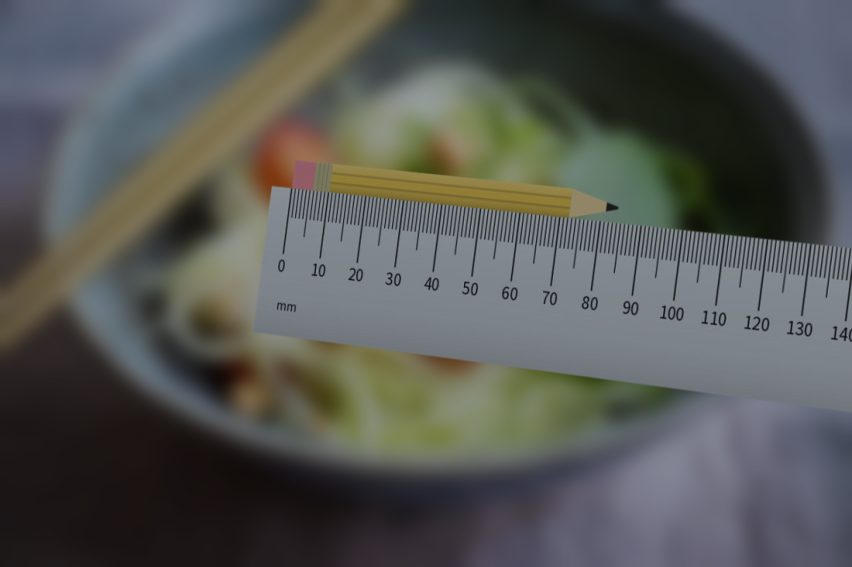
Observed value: 84,mm
